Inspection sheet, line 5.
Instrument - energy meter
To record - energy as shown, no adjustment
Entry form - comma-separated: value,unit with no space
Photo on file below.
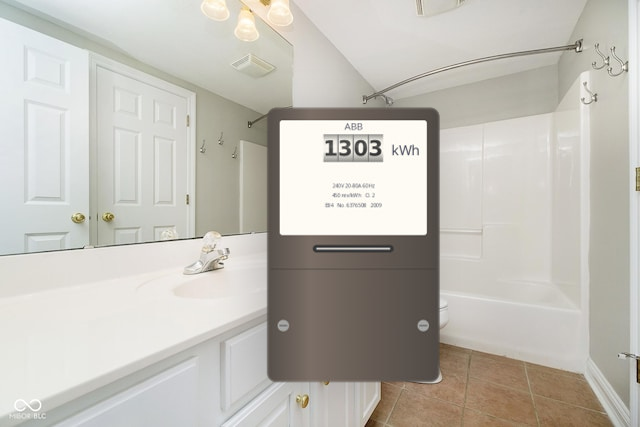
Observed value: 1303,kWh
